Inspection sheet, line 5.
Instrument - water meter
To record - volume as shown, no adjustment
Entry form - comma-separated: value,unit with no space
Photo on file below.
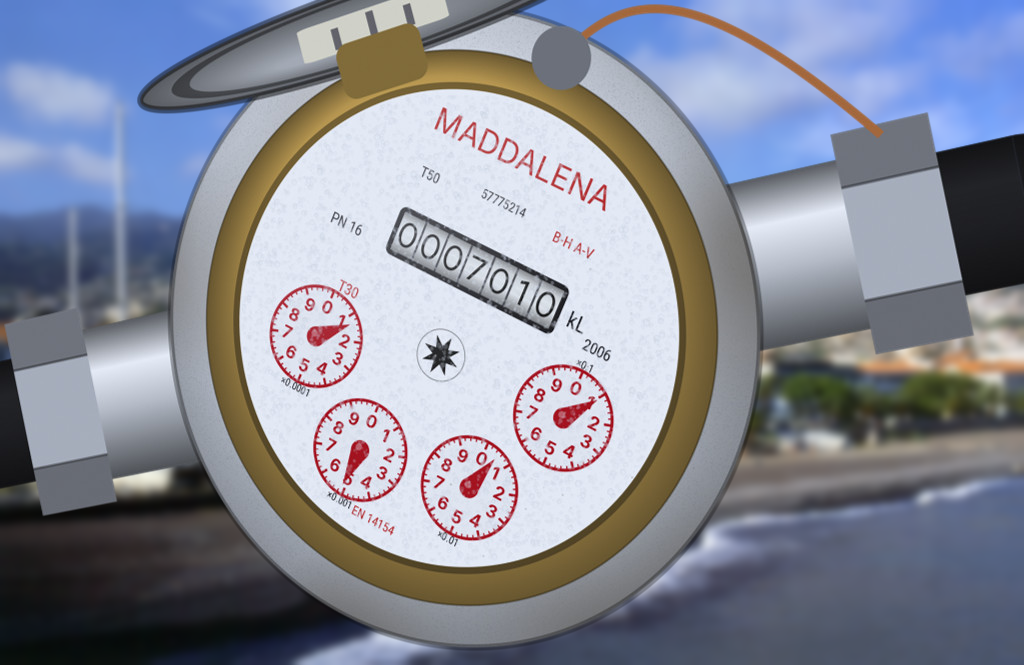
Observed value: 7010.1051,kL
